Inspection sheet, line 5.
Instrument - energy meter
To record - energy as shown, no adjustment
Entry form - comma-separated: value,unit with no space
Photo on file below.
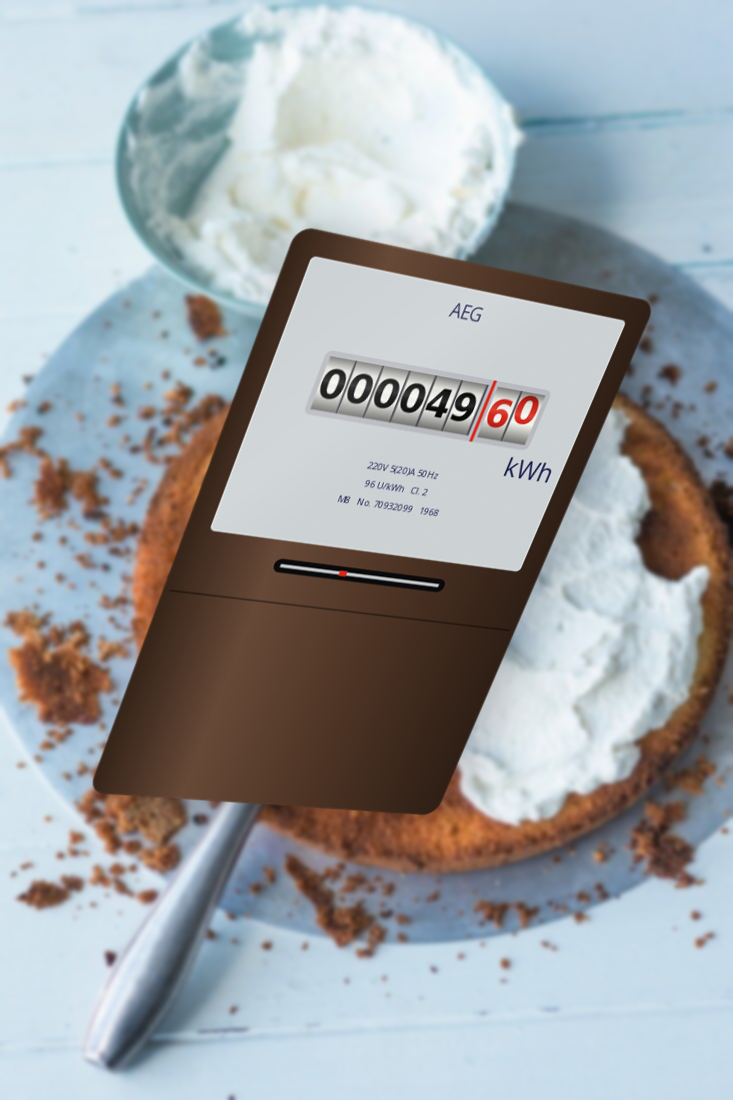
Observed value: 49.60,kWh
